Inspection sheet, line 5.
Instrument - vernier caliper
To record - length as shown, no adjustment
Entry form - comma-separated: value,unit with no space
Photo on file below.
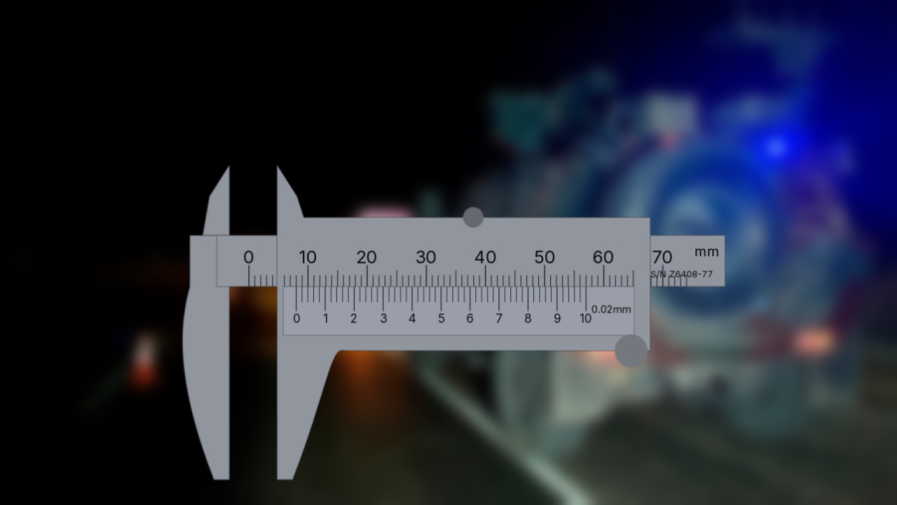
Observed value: 8.0,mm
